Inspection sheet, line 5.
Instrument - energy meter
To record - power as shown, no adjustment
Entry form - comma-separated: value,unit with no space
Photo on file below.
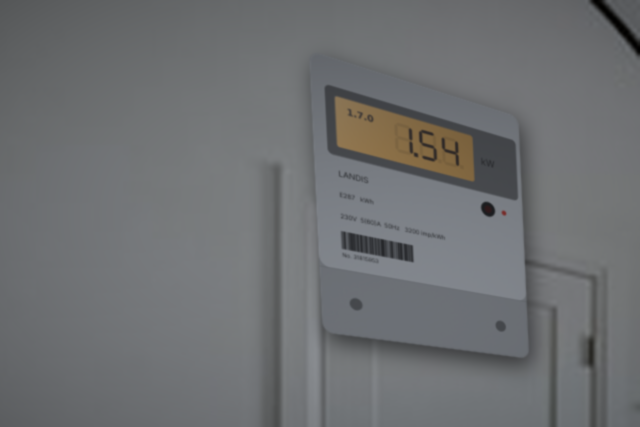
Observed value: 1.54,kW
